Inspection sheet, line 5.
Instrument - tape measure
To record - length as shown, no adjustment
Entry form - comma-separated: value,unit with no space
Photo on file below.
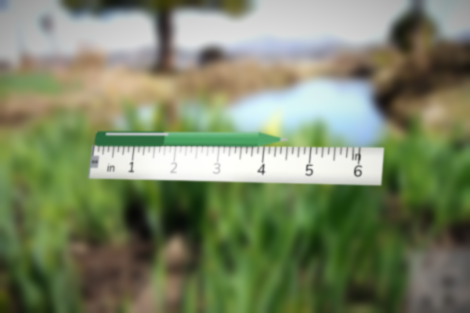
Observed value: 4.5,in
